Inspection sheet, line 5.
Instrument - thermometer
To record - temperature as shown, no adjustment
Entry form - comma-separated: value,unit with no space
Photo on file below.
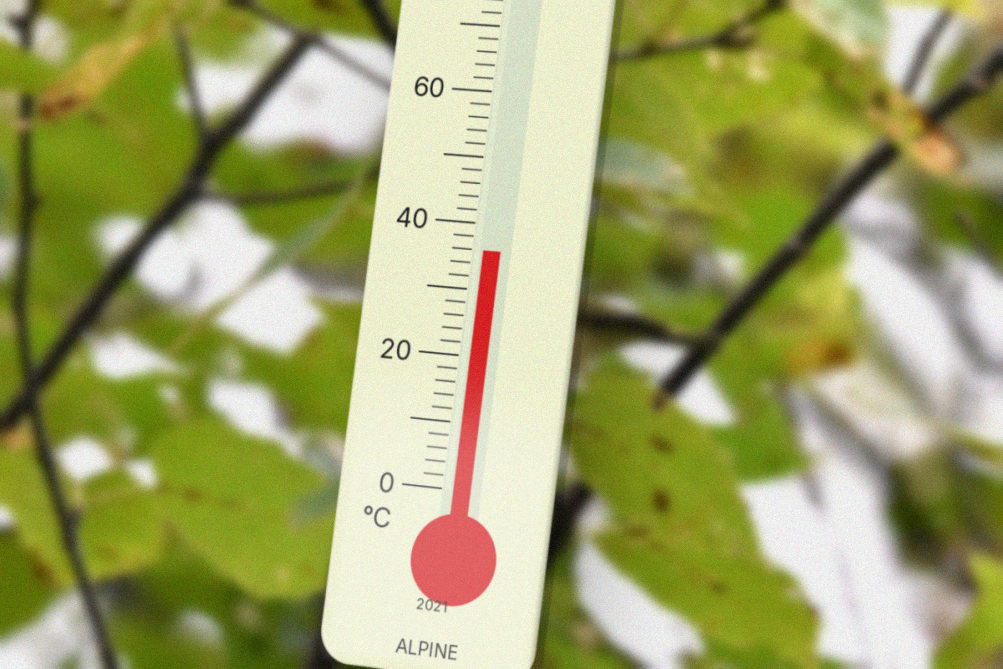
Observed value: 36,°C
